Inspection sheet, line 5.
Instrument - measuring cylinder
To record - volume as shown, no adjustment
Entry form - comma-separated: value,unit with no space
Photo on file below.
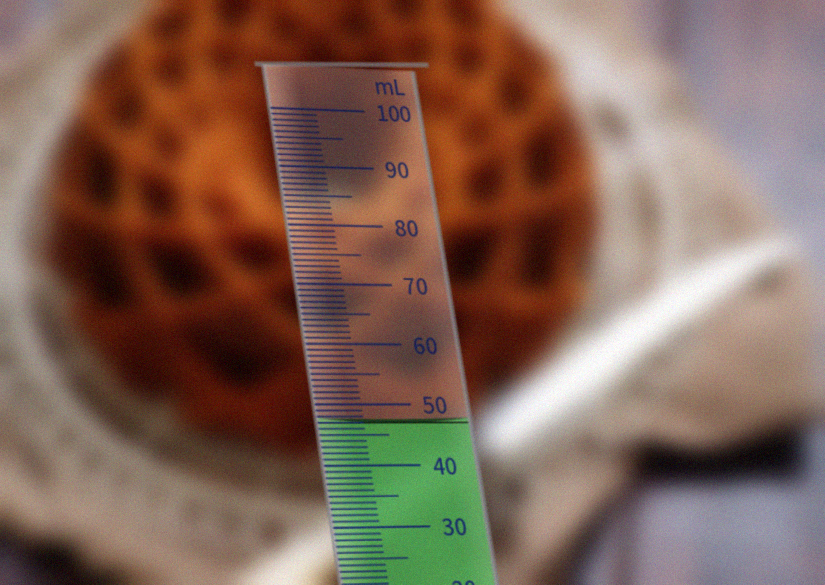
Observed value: 47,mL
